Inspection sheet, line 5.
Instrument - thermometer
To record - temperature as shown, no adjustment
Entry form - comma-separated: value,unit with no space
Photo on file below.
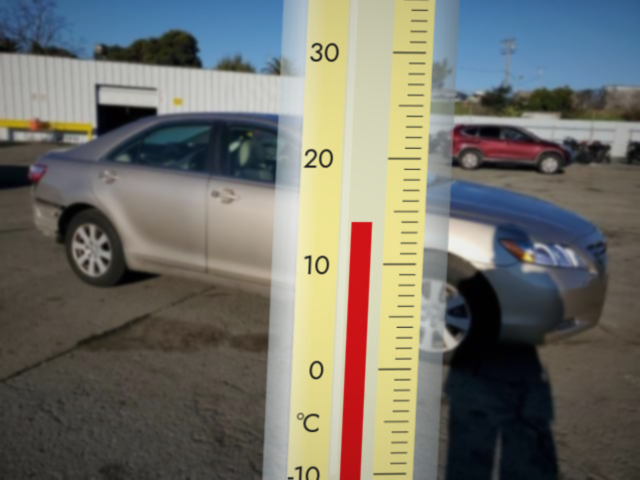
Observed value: 14,°C
